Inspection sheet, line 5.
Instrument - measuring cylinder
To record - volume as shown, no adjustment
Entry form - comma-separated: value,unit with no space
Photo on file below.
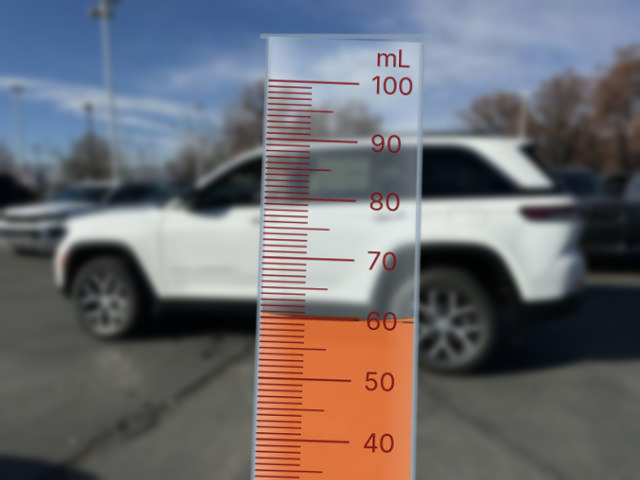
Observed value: 60,mL
